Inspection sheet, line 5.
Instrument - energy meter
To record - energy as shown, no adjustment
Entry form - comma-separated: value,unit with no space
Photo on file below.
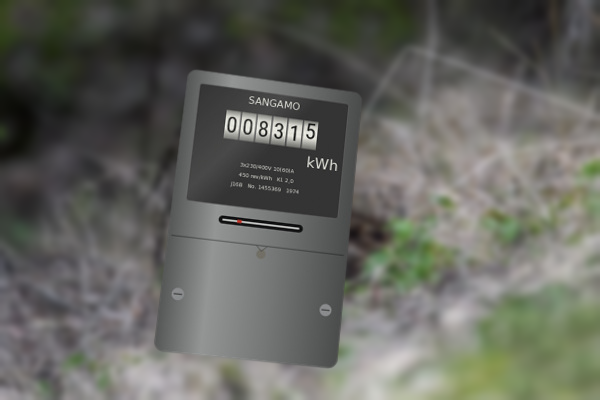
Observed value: 8315,kWh
